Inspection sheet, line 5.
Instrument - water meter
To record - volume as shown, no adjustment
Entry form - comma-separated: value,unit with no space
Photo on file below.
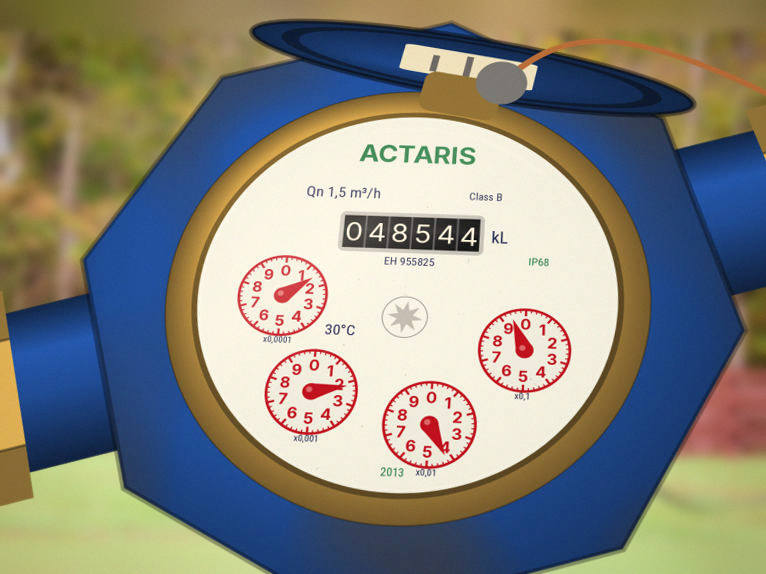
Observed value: 48543.9421,kL
